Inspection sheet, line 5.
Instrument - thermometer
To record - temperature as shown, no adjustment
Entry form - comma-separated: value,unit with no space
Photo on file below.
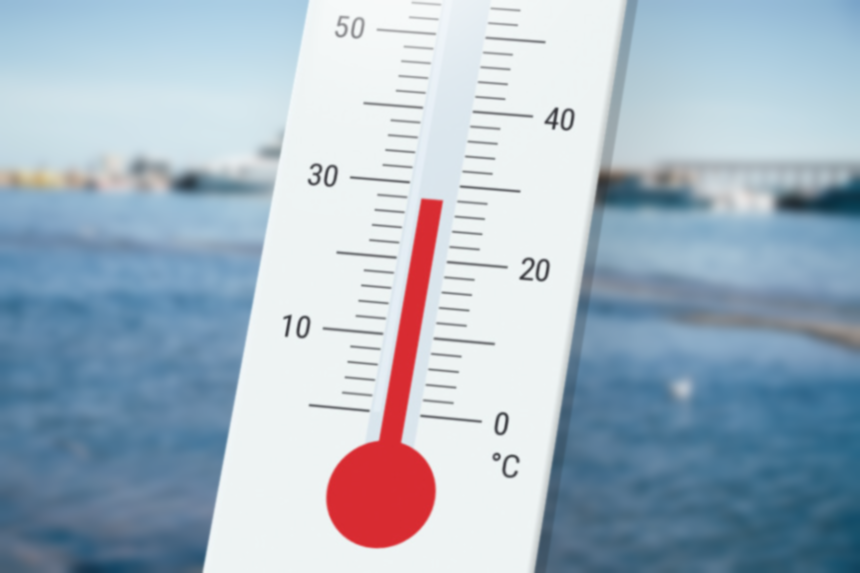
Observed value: 28,°C
